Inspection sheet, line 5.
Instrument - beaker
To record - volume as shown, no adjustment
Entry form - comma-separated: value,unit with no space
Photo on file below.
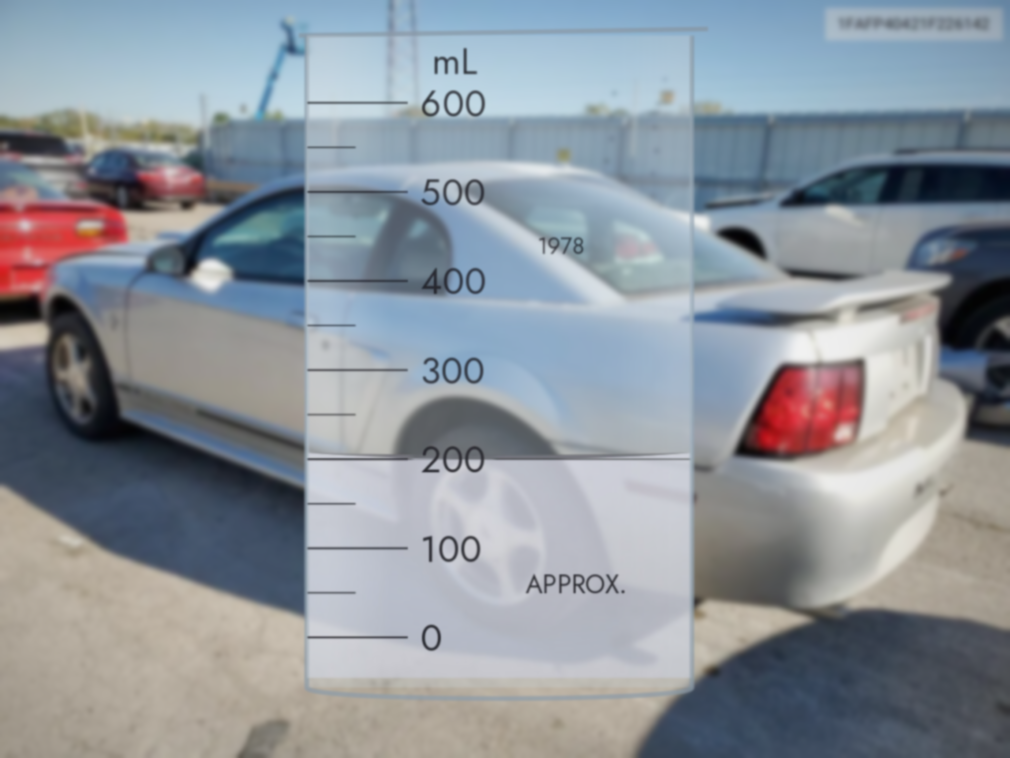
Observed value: 200,mL
